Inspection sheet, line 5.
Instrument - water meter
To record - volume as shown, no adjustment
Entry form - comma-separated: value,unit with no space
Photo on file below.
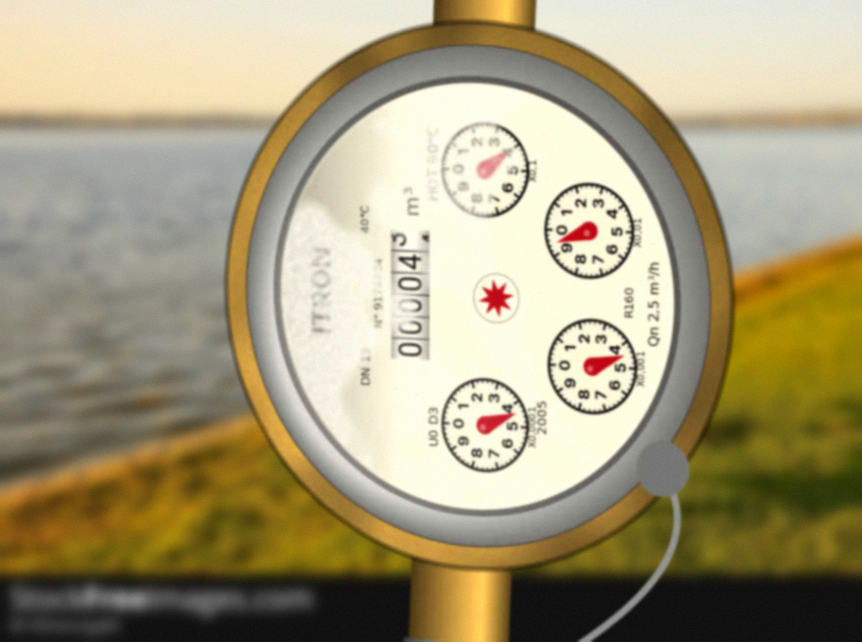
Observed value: 43.3944,m³
